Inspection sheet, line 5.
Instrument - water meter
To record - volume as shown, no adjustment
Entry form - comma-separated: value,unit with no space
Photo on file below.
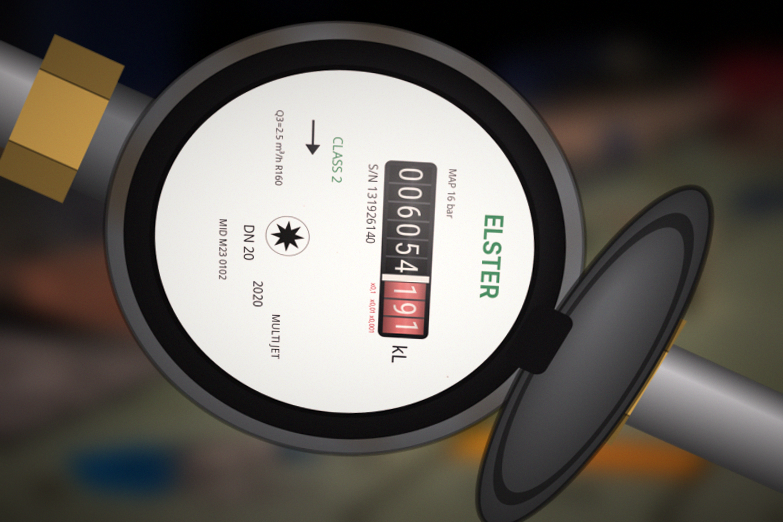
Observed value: 6054.191,kL
